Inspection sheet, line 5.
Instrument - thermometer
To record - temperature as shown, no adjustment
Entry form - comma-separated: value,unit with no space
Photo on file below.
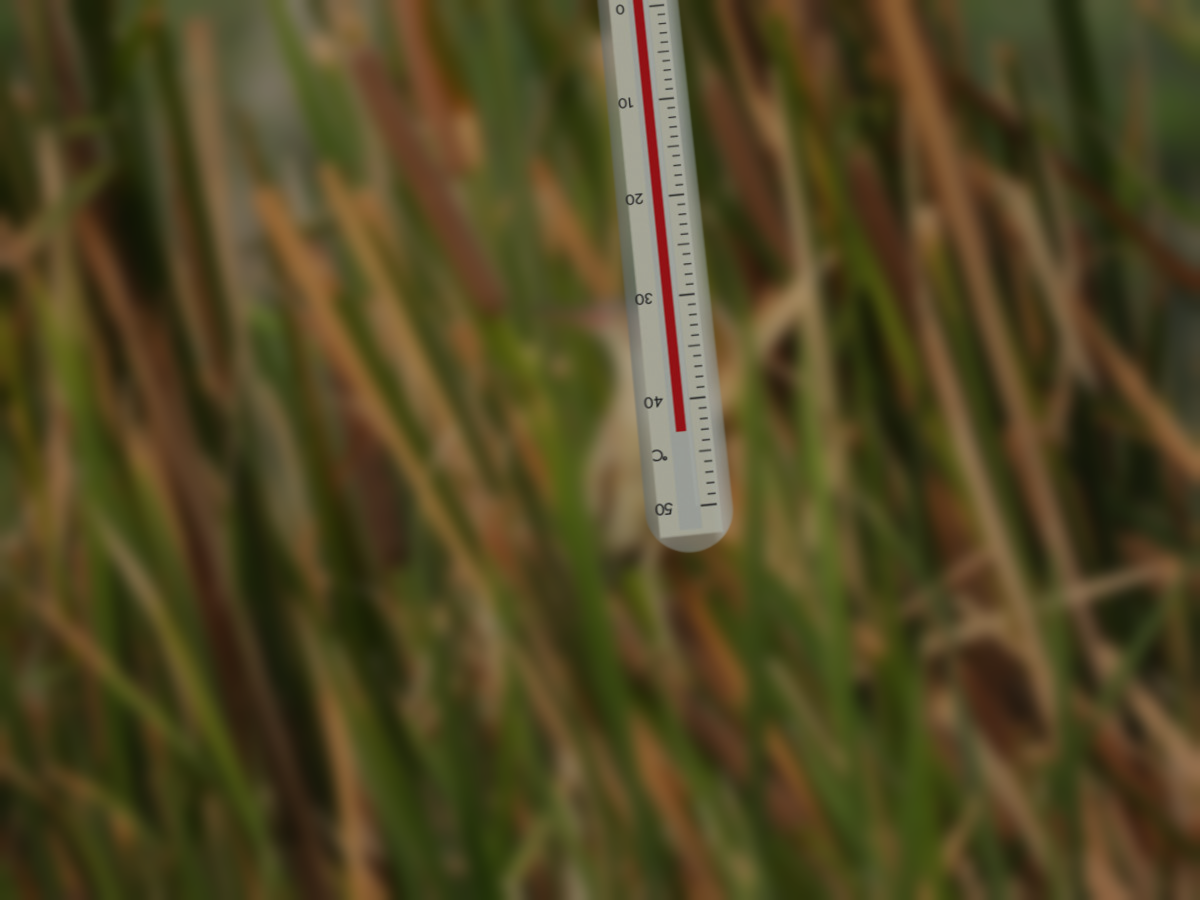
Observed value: 43,°C
